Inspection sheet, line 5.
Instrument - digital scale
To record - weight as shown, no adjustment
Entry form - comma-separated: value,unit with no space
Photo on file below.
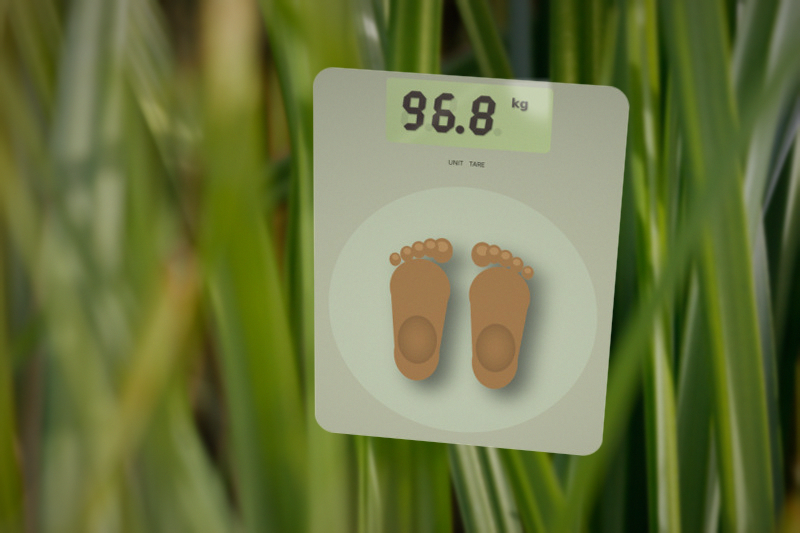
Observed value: 96.8,kg
